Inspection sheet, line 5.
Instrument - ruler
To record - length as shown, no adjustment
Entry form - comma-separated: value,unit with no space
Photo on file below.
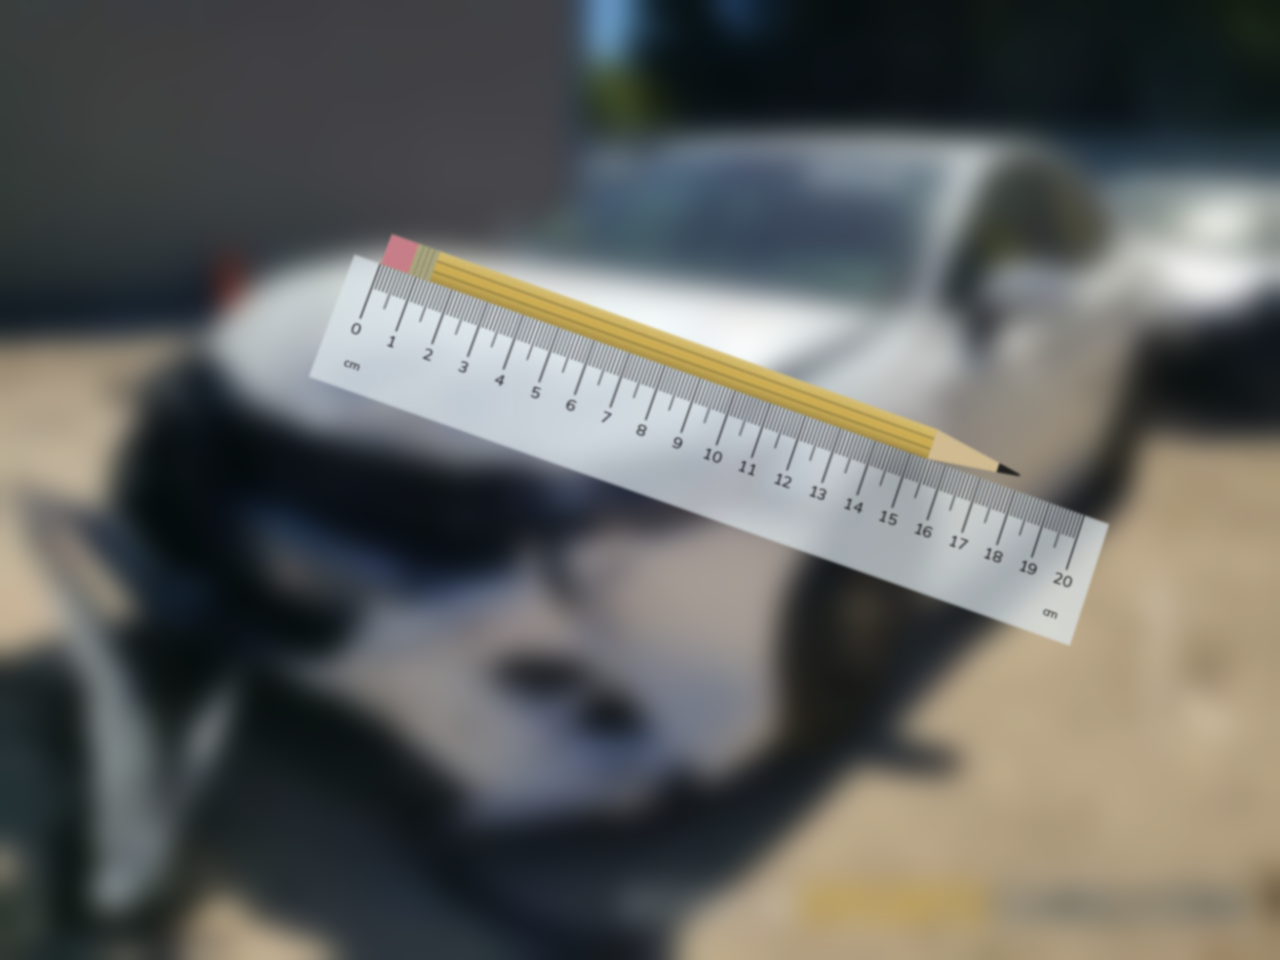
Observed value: 18,cm
